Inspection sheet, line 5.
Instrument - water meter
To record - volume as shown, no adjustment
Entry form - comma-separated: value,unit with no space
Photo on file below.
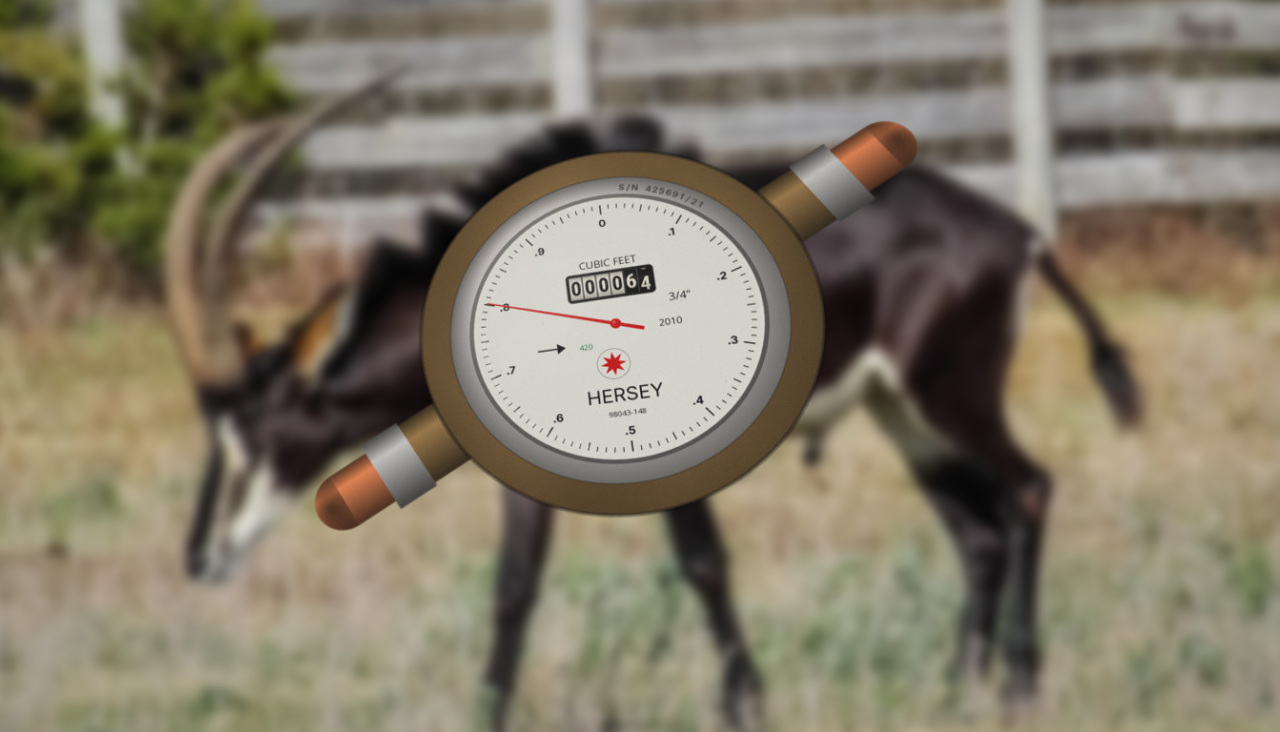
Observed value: 63.80,ft³
